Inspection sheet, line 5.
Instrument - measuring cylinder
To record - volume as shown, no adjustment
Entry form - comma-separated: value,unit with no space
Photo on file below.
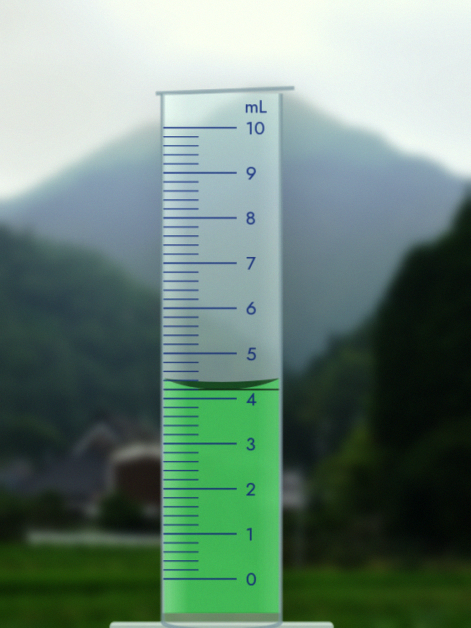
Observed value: 4.2,mL
